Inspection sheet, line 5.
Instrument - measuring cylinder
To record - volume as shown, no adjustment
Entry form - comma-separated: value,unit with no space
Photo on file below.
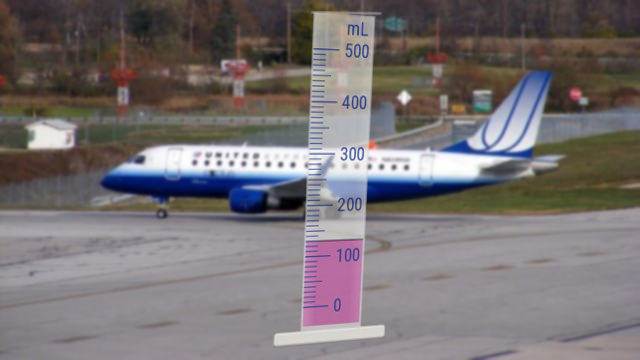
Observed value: 130,mL
